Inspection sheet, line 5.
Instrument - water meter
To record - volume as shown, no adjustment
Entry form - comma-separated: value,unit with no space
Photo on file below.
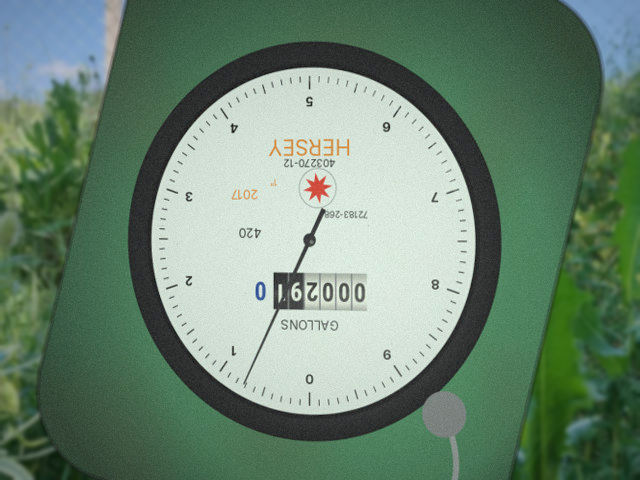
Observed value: 2910.7,gal
